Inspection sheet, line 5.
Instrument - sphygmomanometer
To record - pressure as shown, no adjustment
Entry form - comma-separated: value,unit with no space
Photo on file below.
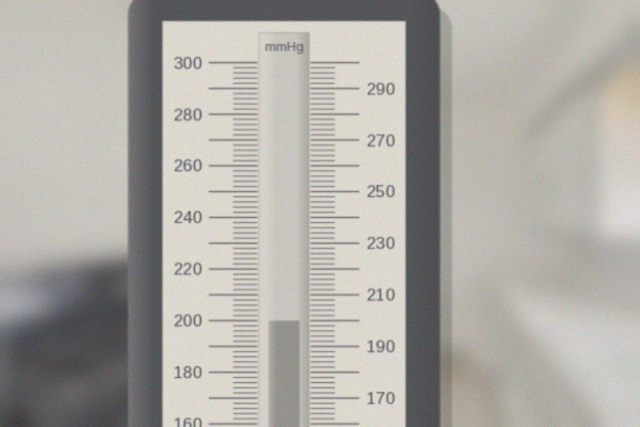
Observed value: 200,mmHg
